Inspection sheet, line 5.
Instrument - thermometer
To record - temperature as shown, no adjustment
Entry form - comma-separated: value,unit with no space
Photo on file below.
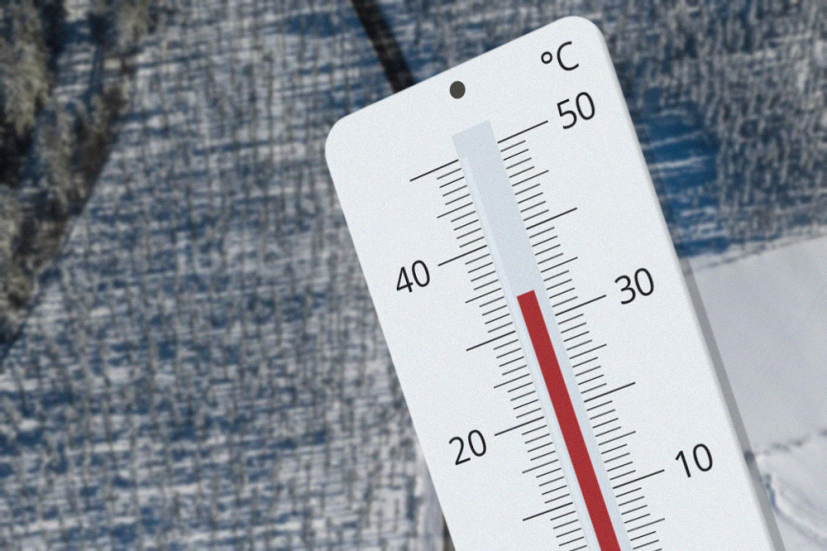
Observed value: 33.5,°C
